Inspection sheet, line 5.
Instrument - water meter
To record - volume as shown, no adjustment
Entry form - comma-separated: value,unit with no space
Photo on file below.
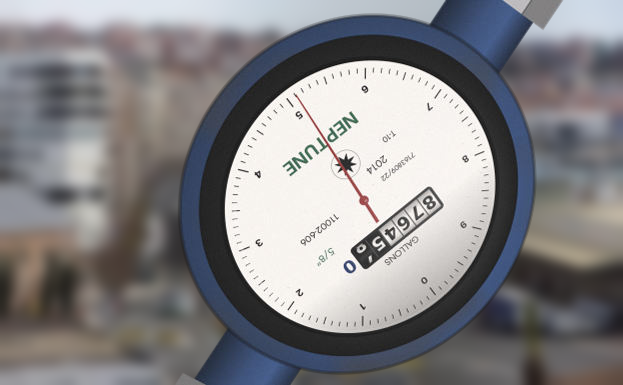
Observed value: 8764575.1,gal
